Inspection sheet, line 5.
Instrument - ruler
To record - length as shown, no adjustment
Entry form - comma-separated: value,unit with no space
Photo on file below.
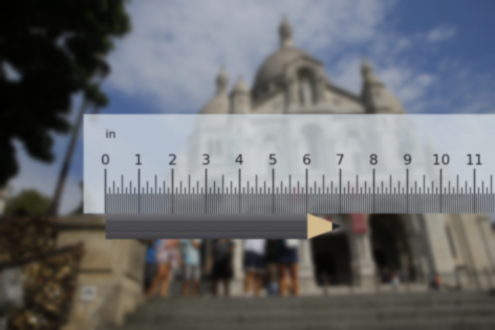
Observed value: 7,in
